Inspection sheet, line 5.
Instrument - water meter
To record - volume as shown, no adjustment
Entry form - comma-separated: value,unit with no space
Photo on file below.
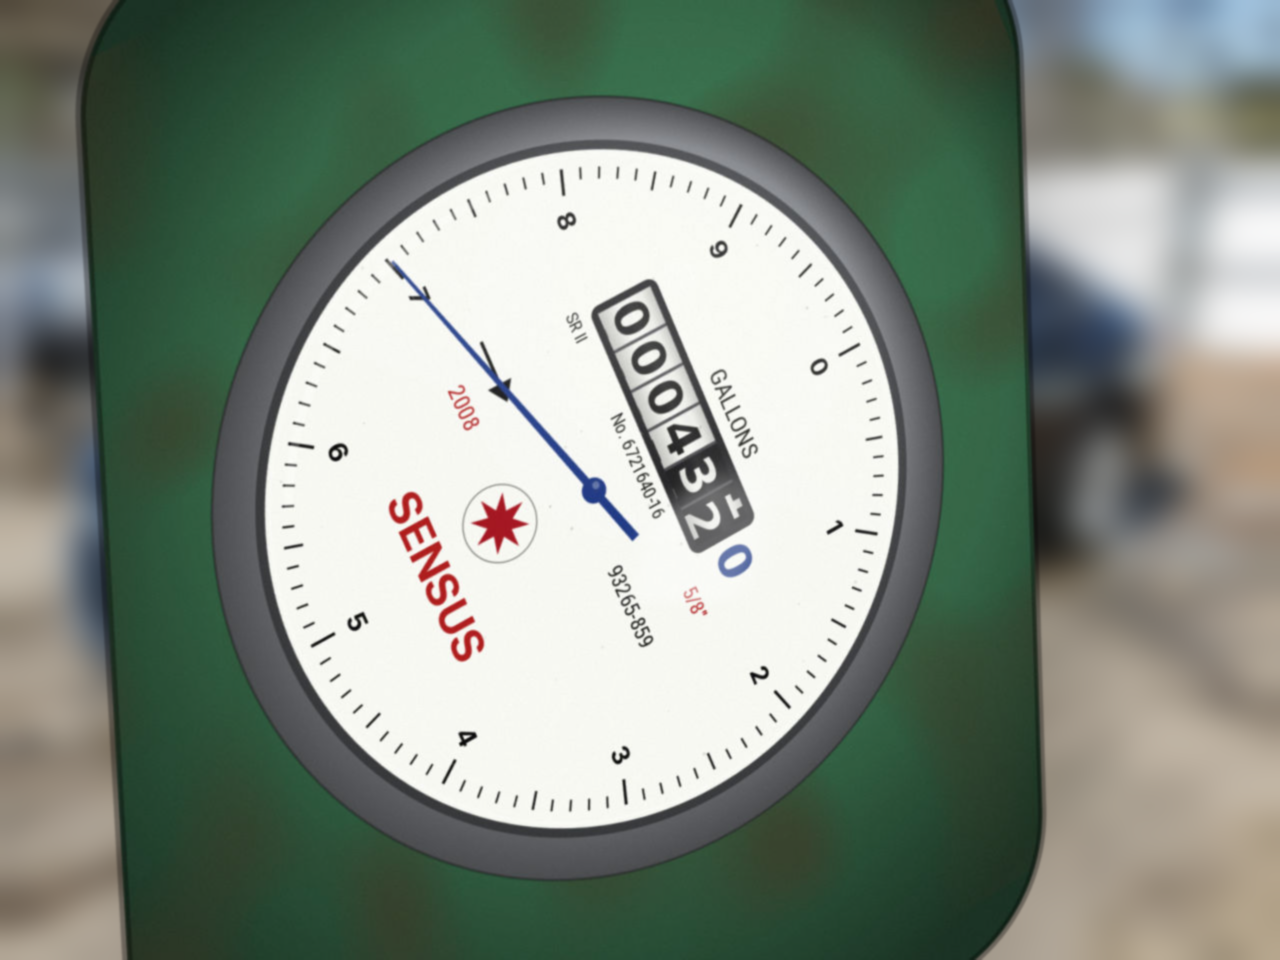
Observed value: 4317.0,gal
